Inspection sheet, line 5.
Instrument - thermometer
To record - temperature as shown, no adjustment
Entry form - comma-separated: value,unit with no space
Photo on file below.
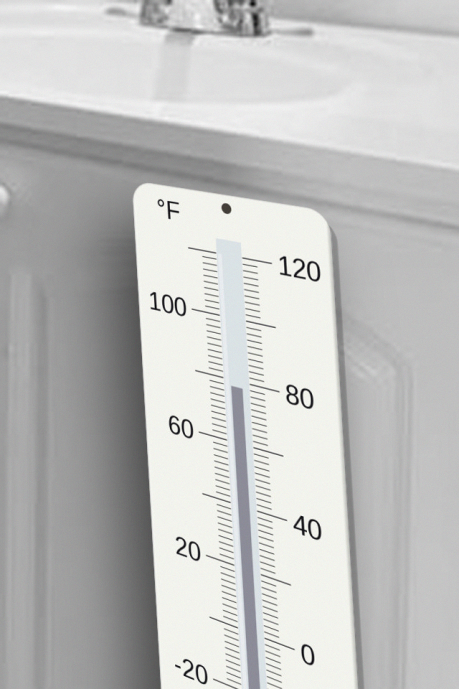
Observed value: 78,°F
